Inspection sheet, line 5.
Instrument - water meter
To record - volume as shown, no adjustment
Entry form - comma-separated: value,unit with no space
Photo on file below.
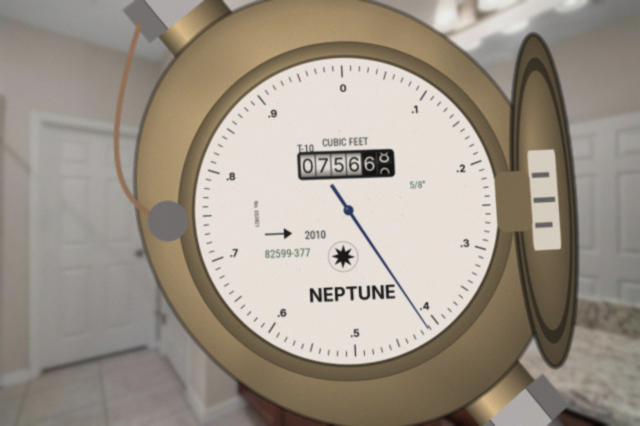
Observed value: 75668.41,ft³
